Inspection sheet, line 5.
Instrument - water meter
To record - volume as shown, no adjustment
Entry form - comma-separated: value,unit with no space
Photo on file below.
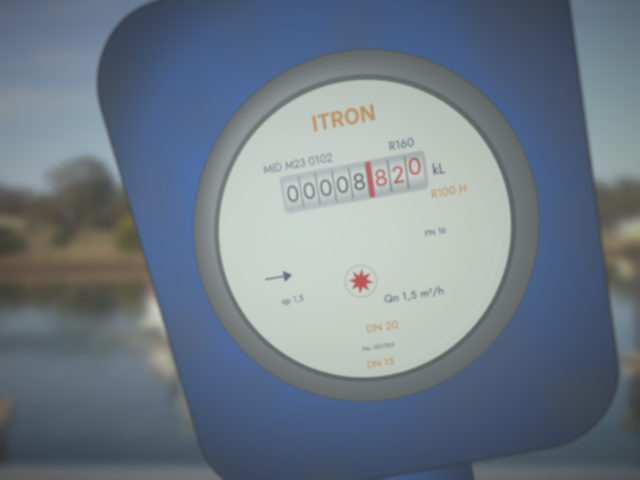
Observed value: 8.820,kL
